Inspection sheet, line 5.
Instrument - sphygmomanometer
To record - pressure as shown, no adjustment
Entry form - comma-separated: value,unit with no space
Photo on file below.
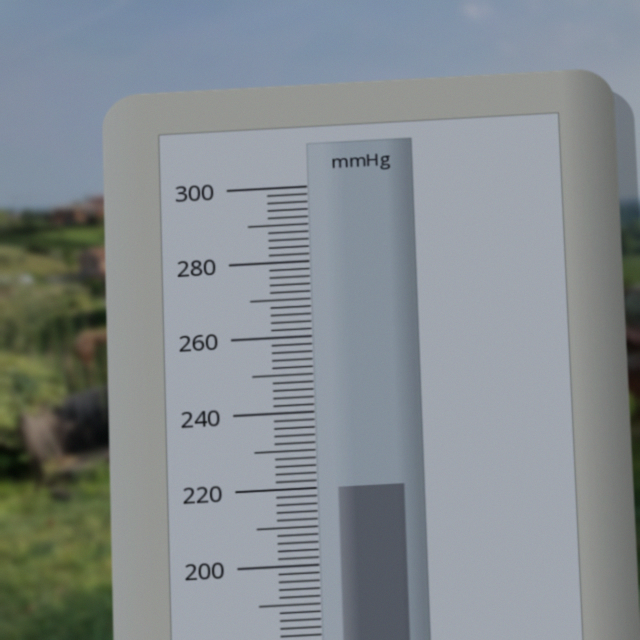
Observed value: 220,mmHg
